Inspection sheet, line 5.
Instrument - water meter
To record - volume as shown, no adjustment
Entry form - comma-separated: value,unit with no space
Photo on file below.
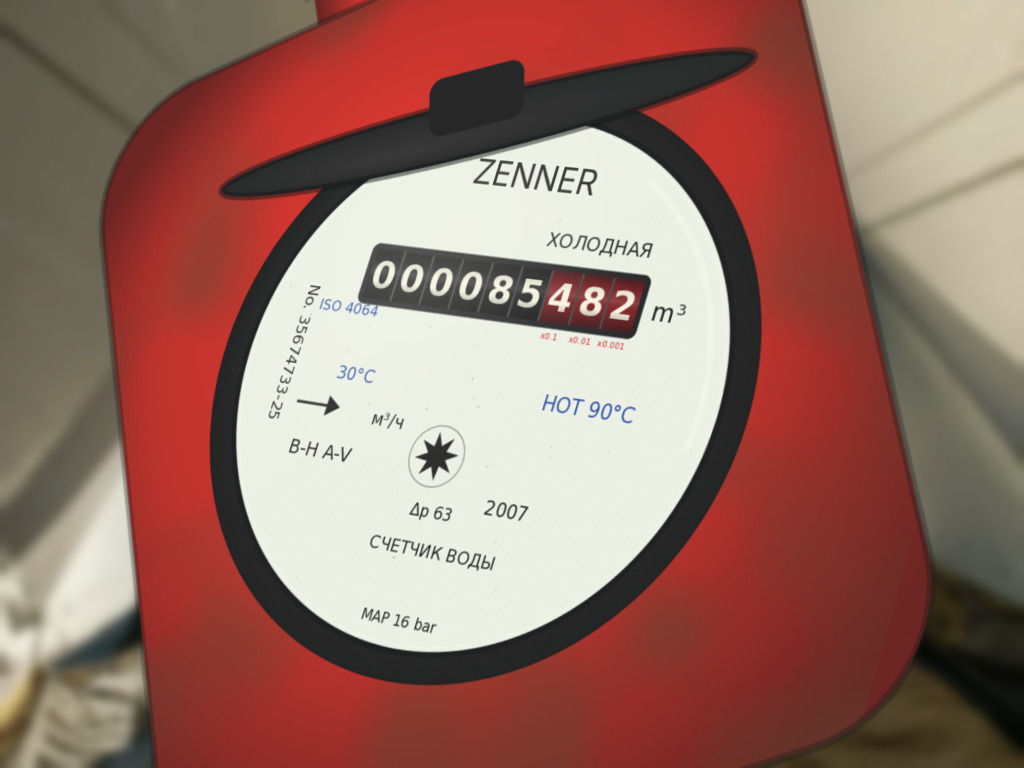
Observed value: 85.482,m³
